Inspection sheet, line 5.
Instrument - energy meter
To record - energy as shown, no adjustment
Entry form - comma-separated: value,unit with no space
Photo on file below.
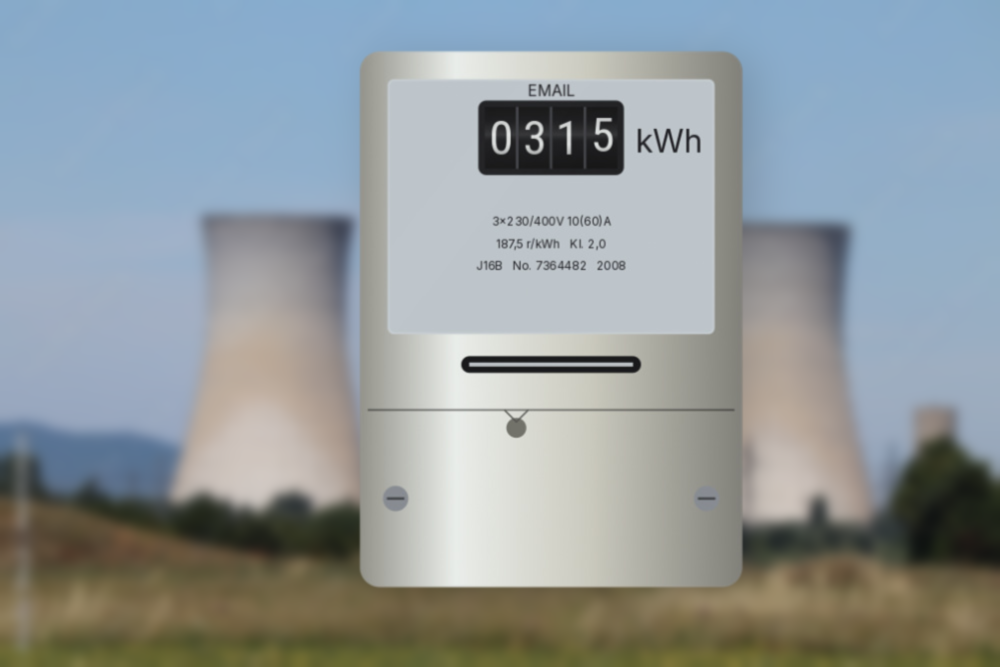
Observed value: 315,kWh
